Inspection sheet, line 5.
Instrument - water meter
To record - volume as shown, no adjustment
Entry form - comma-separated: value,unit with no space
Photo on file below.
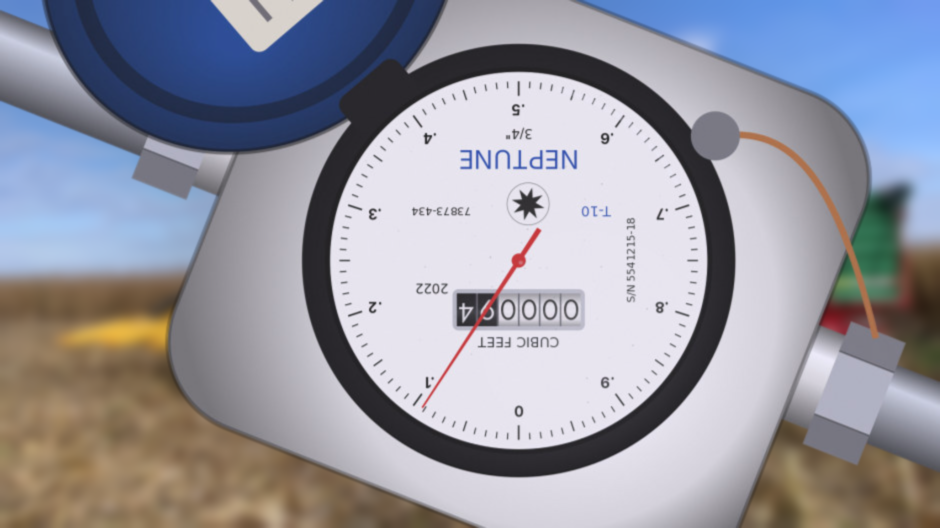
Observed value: 94.09,ft³
